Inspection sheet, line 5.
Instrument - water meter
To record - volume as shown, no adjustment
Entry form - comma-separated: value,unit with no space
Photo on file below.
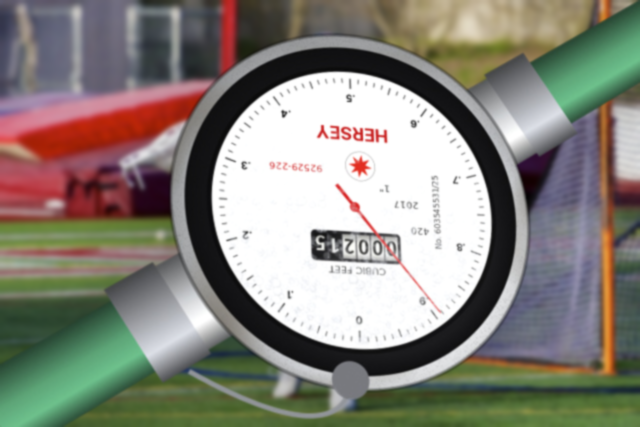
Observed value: 214.89,ft³
